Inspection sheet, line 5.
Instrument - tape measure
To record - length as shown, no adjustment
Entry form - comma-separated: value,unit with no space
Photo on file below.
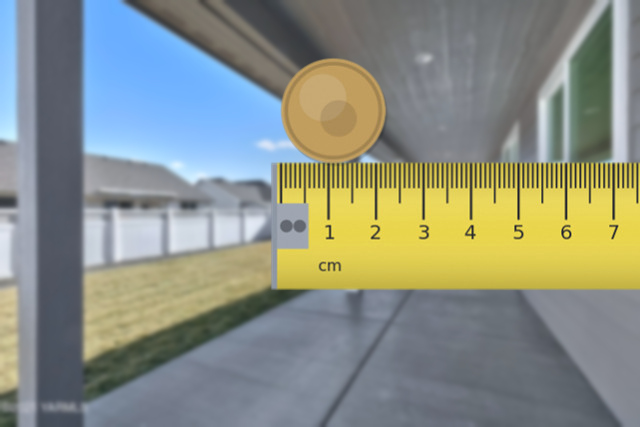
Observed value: 2.2,cm
